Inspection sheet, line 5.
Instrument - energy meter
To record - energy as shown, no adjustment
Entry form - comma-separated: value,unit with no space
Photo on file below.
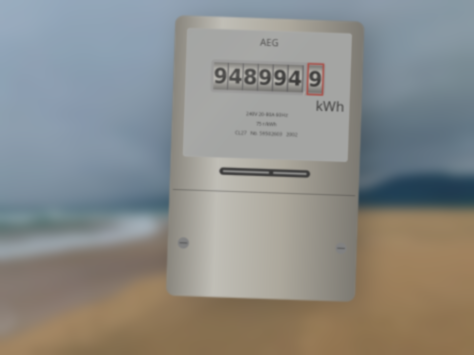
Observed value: 948994.9,kWh
